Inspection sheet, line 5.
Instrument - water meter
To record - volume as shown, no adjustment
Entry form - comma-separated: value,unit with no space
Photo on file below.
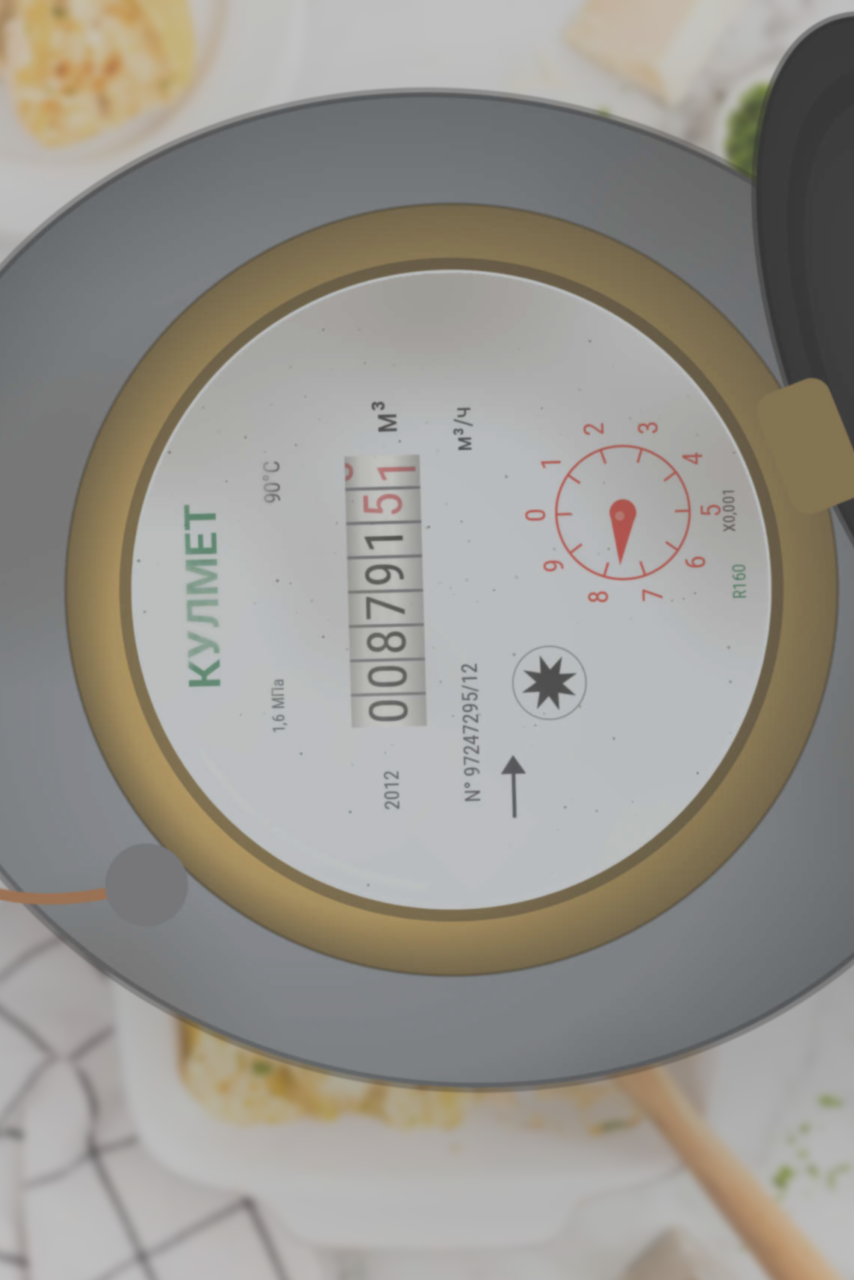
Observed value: 8791.507,m³
